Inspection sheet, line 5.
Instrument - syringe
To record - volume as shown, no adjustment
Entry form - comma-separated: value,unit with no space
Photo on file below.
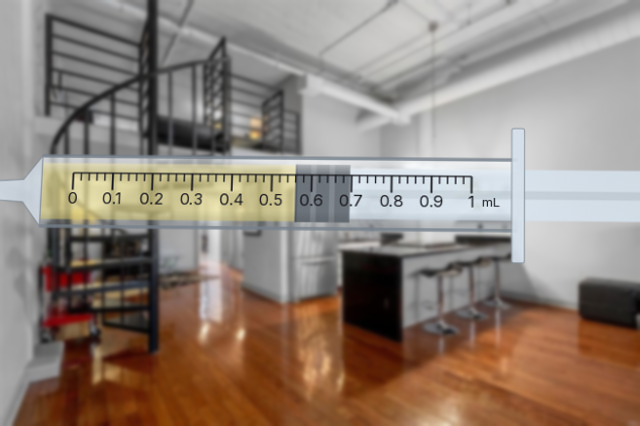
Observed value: 0.56,mL
